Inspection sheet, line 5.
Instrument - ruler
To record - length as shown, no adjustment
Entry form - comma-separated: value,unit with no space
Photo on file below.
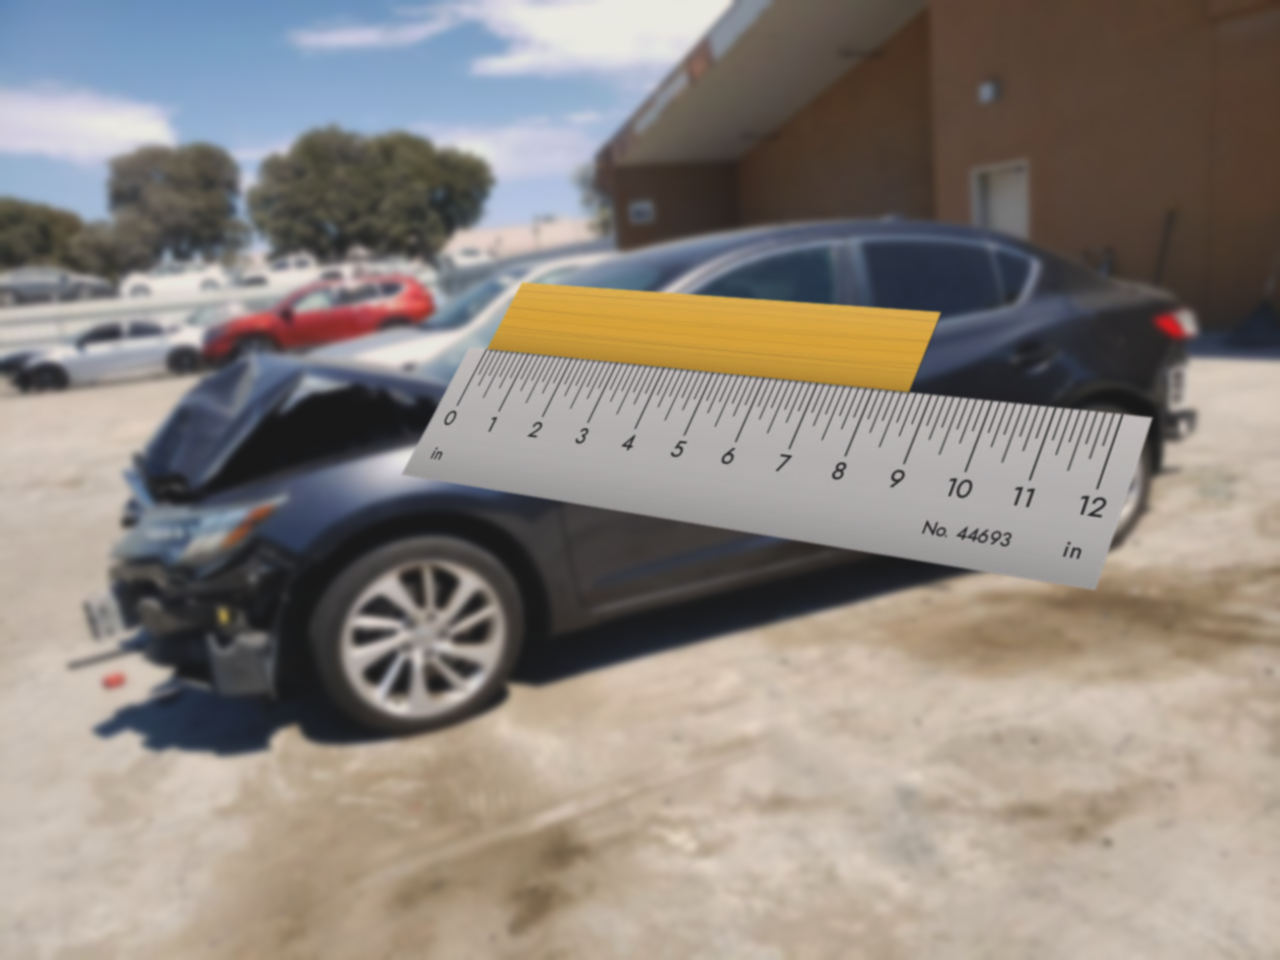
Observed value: 8.625,in
